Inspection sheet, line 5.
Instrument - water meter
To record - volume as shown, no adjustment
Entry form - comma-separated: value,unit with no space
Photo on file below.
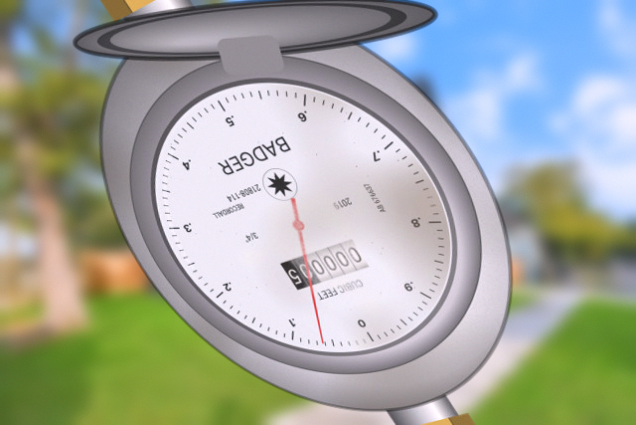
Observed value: 5.06,ft³
